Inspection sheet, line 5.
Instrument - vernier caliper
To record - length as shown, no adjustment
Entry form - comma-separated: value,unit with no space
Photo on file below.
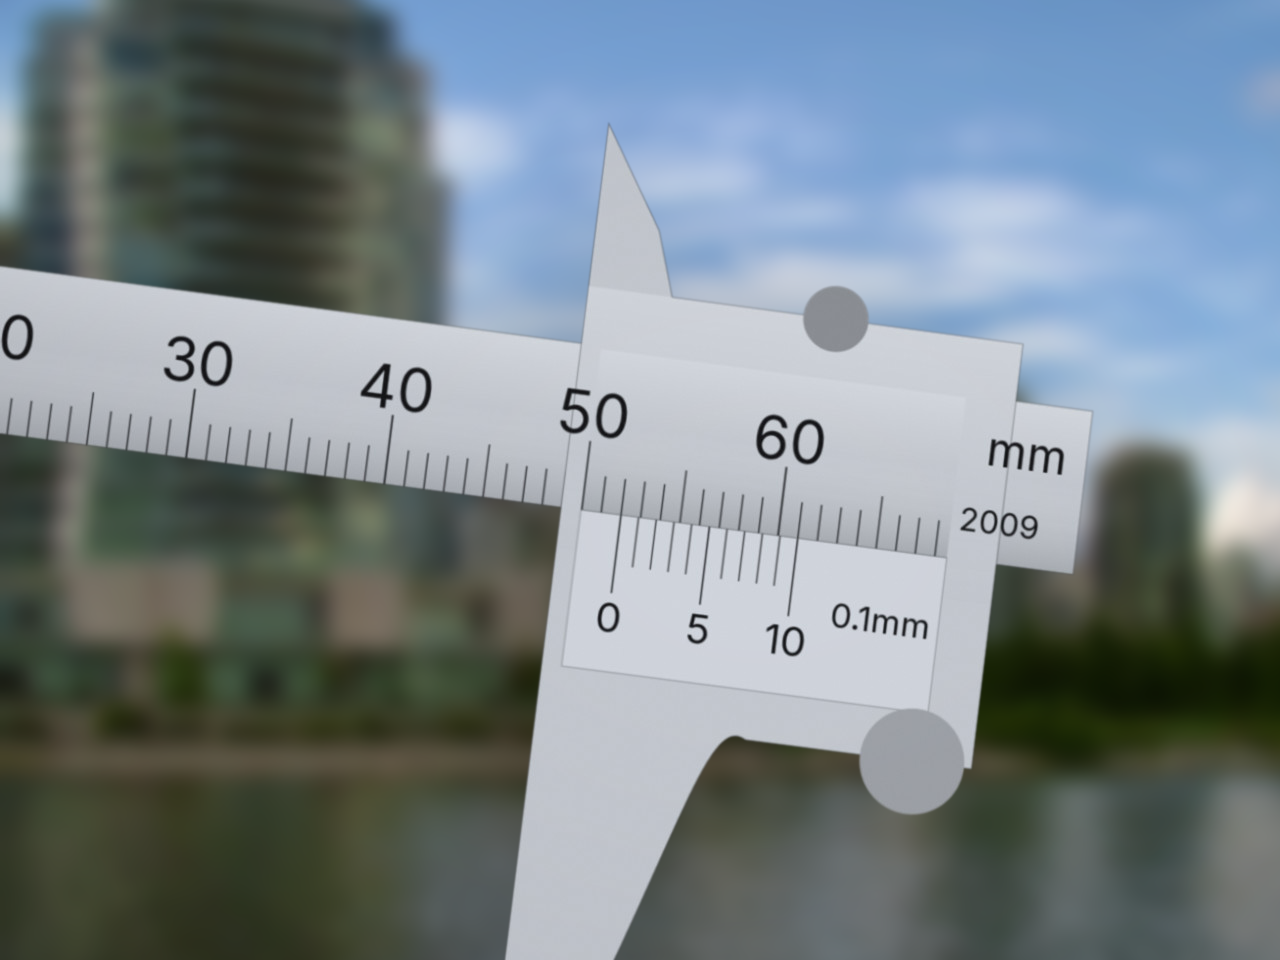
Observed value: 52.0,mm
